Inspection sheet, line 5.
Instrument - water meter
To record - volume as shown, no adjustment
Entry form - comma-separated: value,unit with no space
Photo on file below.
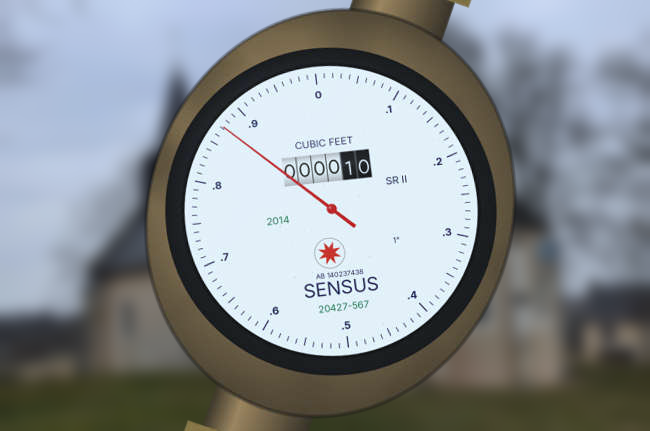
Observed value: 9.87,ft³
